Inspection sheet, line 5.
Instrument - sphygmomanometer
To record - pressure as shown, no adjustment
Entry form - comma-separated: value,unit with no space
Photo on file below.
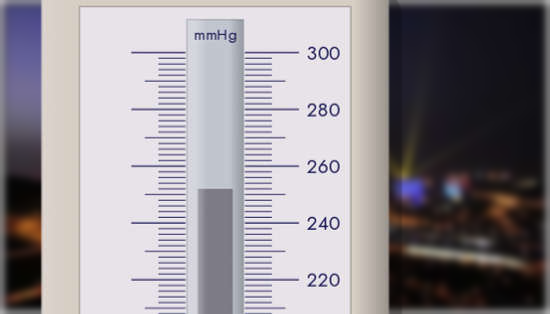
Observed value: 252,mmHg
